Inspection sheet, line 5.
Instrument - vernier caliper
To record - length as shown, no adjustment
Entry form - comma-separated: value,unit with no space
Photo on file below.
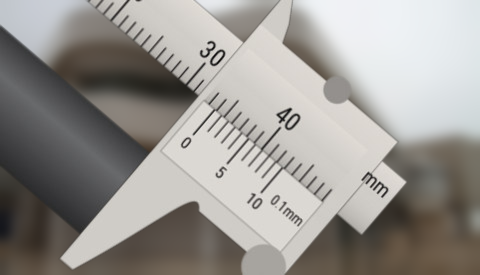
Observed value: 33.8,mm
